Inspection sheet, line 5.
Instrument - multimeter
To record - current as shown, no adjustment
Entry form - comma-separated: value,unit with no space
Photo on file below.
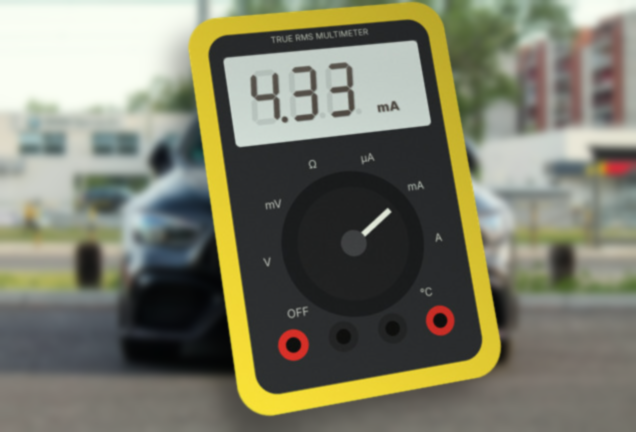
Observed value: 4.33,mA
